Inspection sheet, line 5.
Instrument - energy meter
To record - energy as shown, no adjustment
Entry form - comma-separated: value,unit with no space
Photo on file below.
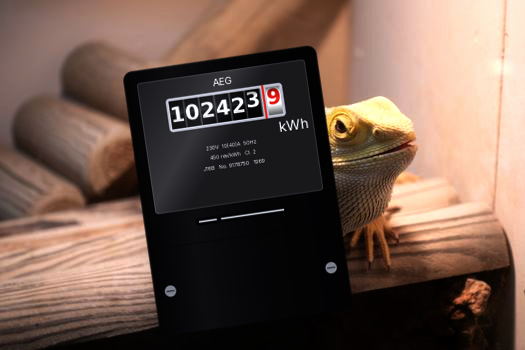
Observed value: 102423.9,kWh
